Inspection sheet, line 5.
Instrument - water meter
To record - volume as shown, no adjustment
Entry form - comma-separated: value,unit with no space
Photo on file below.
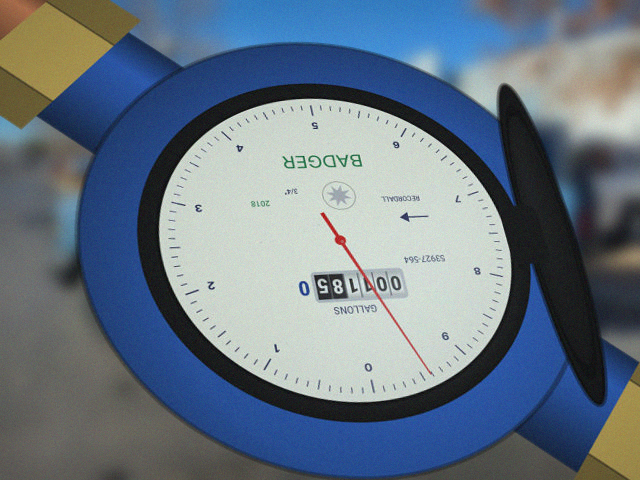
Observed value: 11849.4,gal
